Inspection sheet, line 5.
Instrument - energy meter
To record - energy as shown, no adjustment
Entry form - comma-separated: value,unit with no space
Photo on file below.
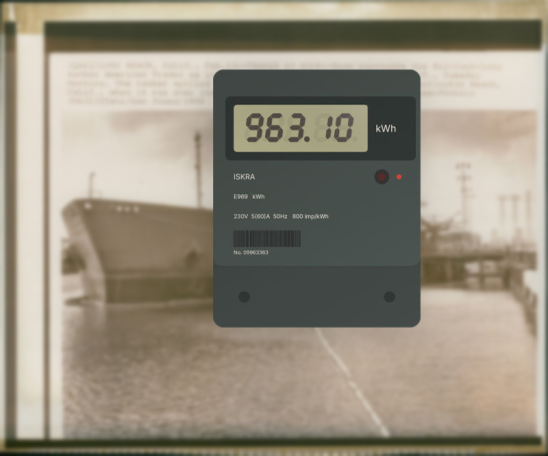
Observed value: 963.10,kWh
